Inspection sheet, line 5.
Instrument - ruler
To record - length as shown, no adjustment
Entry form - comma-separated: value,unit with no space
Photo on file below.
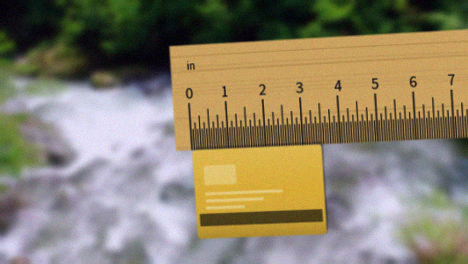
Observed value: 3.5,in
